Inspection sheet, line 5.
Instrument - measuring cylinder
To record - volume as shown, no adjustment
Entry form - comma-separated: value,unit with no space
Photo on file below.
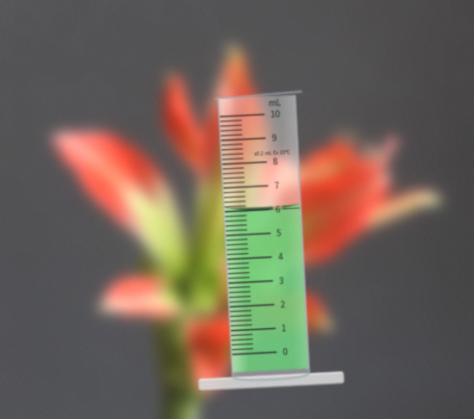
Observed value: 6,mL
